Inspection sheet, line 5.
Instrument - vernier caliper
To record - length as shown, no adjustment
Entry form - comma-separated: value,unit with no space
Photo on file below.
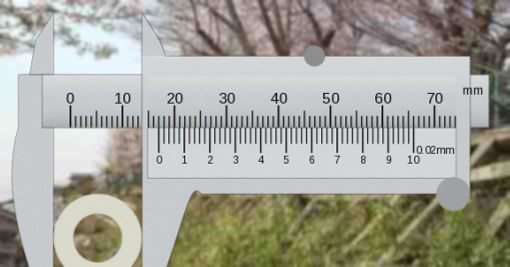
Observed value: 17.0,mm
